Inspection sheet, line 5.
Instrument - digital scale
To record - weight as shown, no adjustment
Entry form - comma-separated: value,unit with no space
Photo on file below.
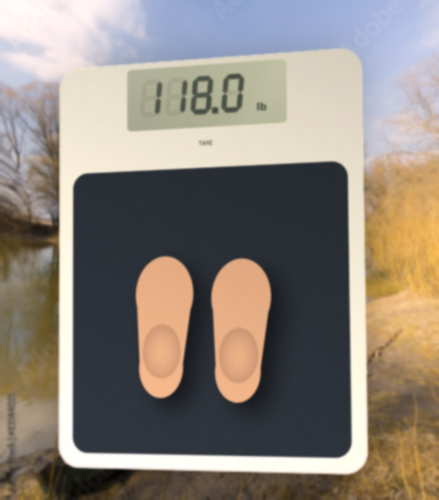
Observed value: 118.0,lb
